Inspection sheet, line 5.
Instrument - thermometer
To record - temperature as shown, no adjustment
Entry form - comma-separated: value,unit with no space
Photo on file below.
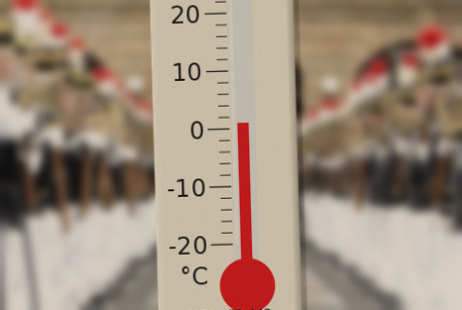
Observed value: 1,°C
